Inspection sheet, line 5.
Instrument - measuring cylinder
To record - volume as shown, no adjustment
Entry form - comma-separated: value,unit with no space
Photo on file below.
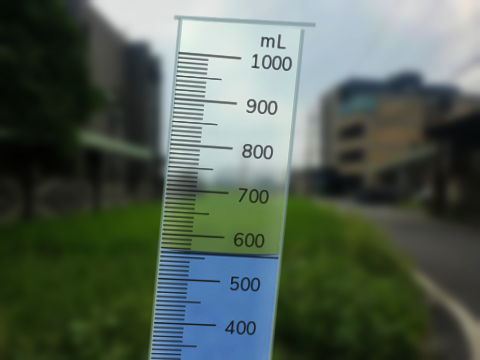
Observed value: 560,mL
